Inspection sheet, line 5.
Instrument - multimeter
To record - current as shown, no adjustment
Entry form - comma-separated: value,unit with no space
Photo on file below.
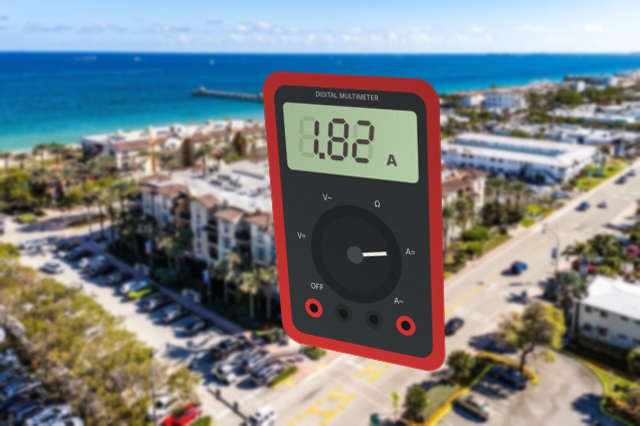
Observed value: 1.82,A
